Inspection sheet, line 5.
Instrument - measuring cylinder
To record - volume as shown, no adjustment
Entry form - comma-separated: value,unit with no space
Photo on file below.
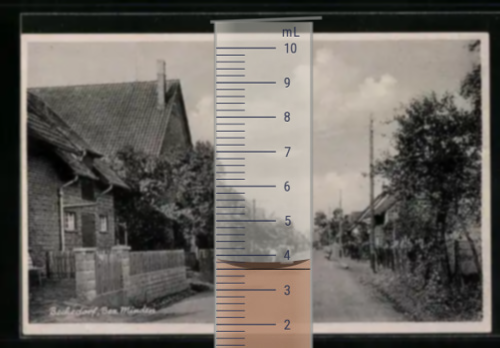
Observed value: 3.6,mL
